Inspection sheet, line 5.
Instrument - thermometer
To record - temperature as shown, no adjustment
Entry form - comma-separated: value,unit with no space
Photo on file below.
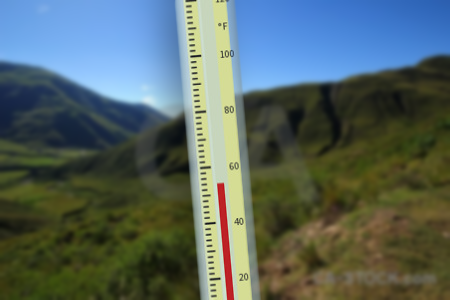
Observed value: 54,°F
